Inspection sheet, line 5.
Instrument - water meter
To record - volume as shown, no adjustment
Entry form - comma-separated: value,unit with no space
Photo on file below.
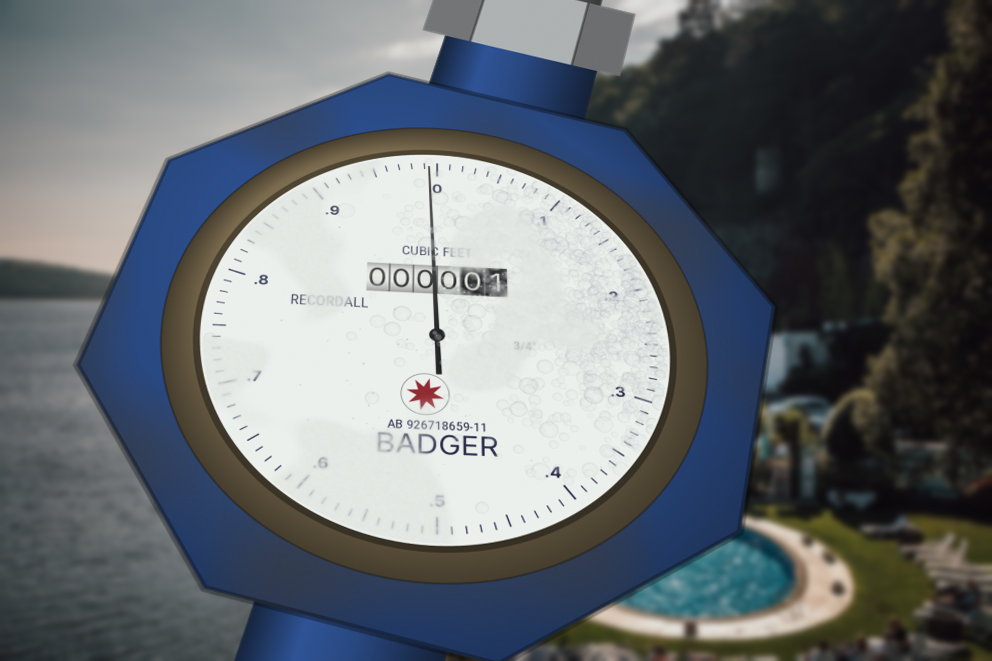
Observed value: 0.99,ft³
